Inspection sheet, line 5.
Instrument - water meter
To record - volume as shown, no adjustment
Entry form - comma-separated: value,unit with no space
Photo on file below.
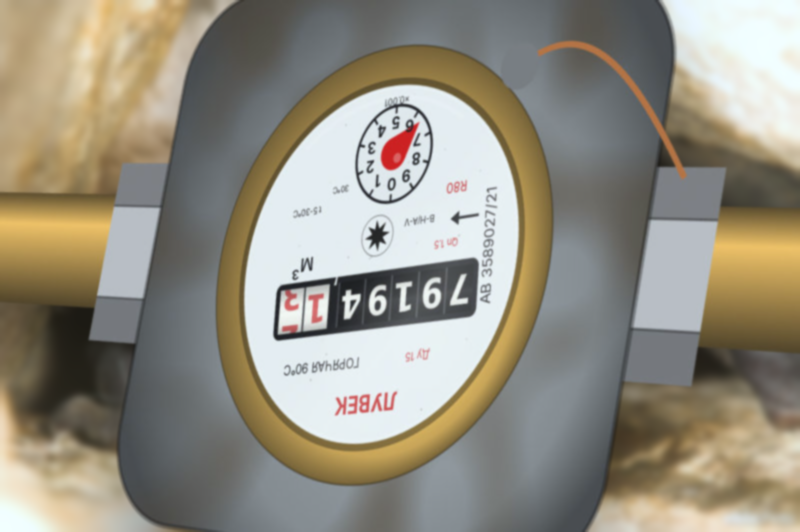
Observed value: 79194.126,m³
